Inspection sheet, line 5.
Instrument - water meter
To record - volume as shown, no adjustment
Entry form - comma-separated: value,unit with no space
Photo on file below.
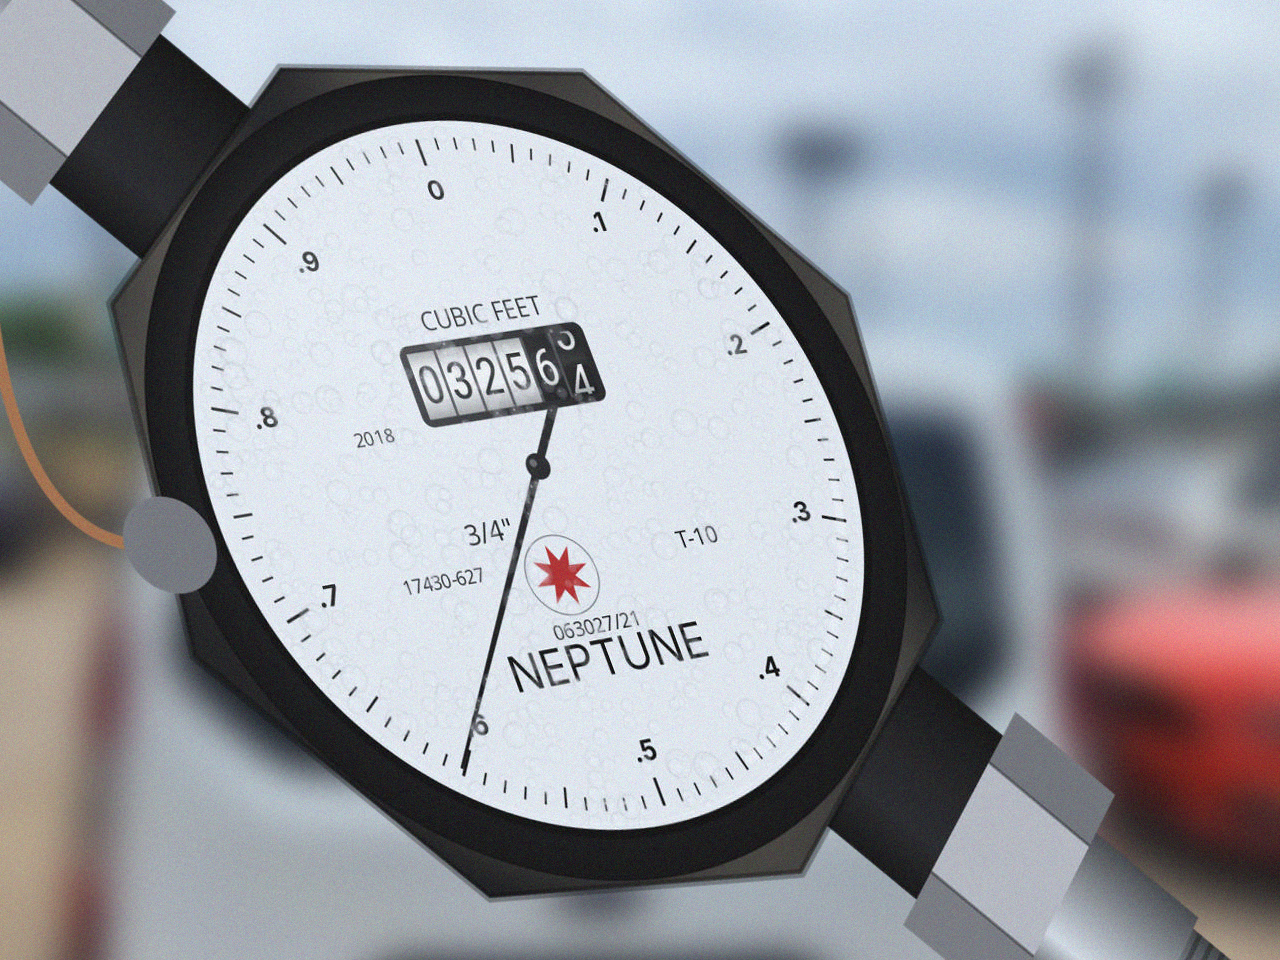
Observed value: 32563.60,ft³
